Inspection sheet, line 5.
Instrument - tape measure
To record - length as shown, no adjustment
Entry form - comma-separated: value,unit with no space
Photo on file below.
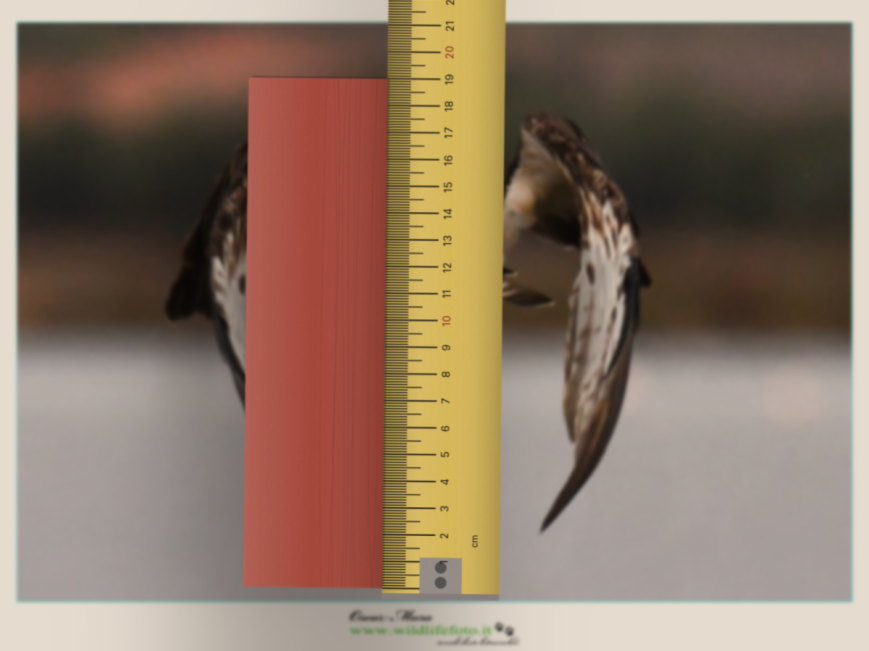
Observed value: 19,cm
